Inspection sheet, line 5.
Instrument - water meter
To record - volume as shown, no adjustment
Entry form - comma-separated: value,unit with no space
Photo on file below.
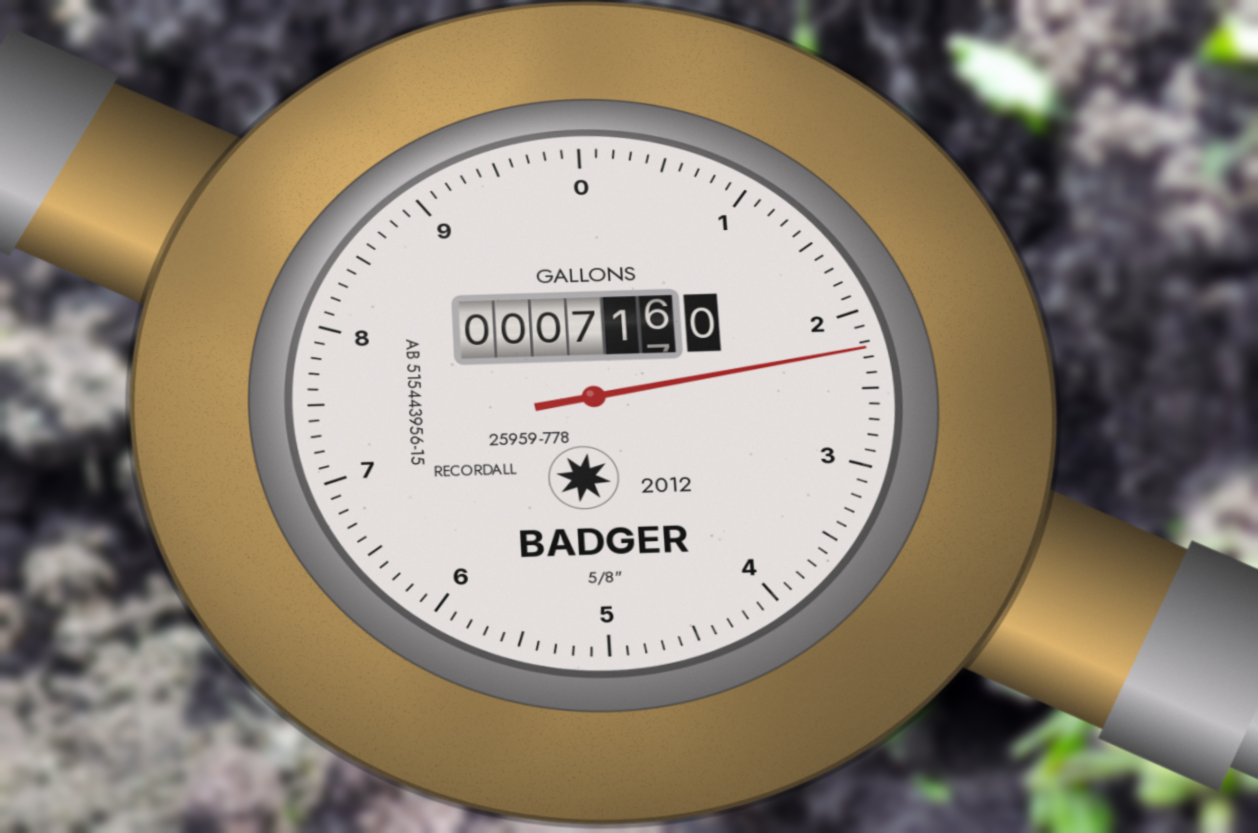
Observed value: 7162.2,gal
